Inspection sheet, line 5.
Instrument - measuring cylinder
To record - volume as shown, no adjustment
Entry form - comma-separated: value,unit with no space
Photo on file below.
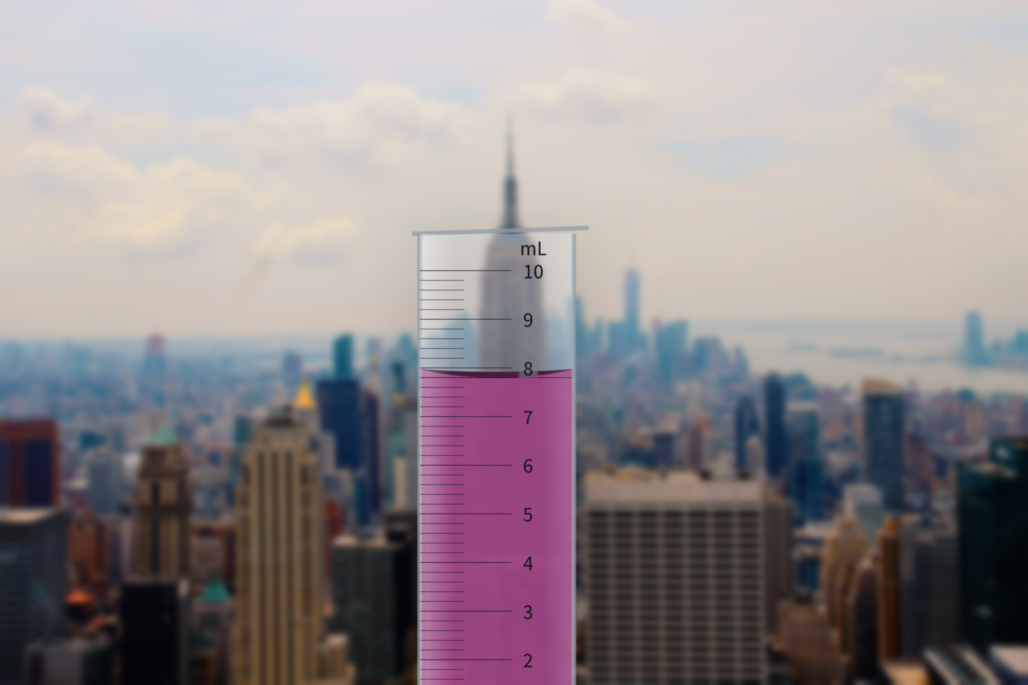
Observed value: 7.8,mL
